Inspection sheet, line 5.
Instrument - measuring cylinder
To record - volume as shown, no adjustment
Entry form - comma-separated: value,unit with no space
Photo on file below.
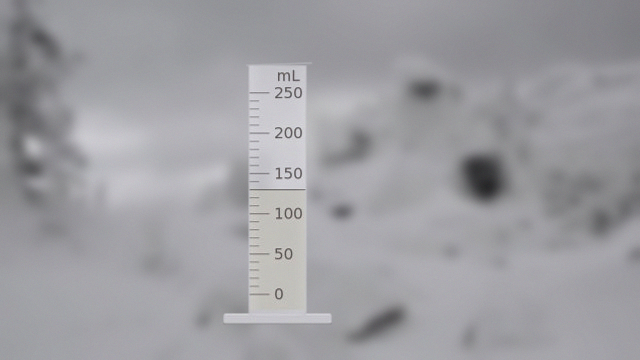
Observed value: 130,mL
